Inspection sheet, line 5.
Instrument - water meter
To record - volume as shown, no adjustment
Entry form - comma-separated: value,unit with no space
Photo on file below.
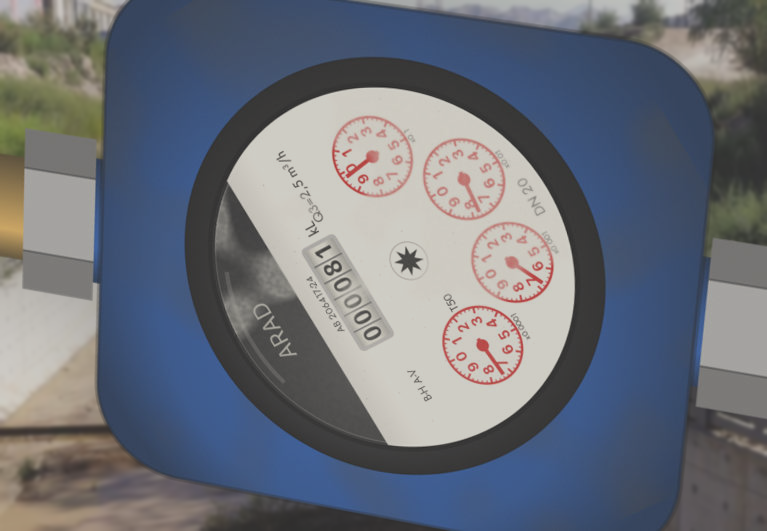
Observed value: 80.9767,kL
